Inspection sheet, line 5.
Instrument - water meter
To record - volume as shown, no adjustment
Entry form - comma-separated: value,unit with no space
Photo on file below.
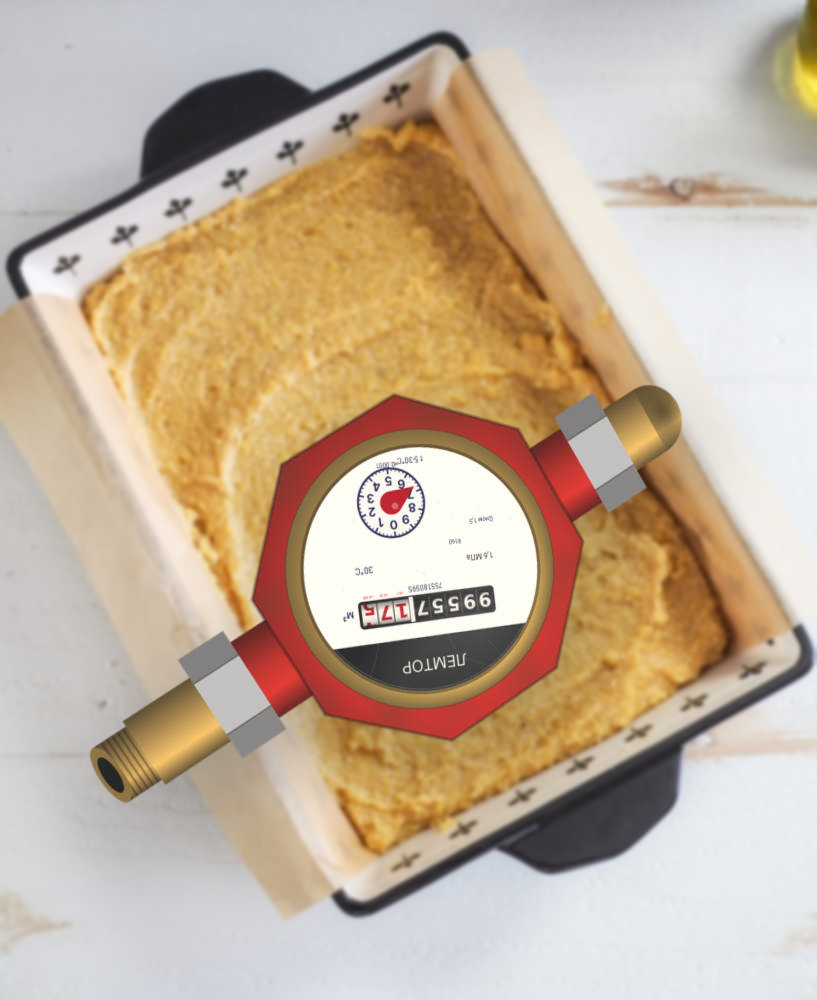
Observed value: 99557.1746,m³
